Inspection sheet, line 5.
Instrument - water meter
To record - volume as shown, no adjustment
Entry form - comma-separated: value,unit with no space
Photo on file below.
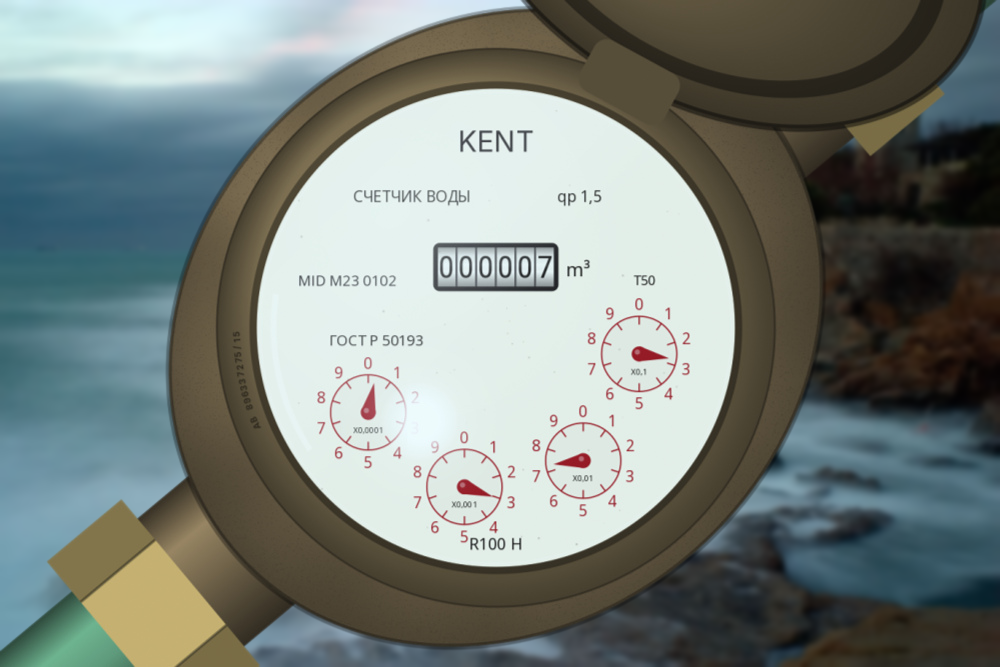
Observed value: 7.2730,m³
